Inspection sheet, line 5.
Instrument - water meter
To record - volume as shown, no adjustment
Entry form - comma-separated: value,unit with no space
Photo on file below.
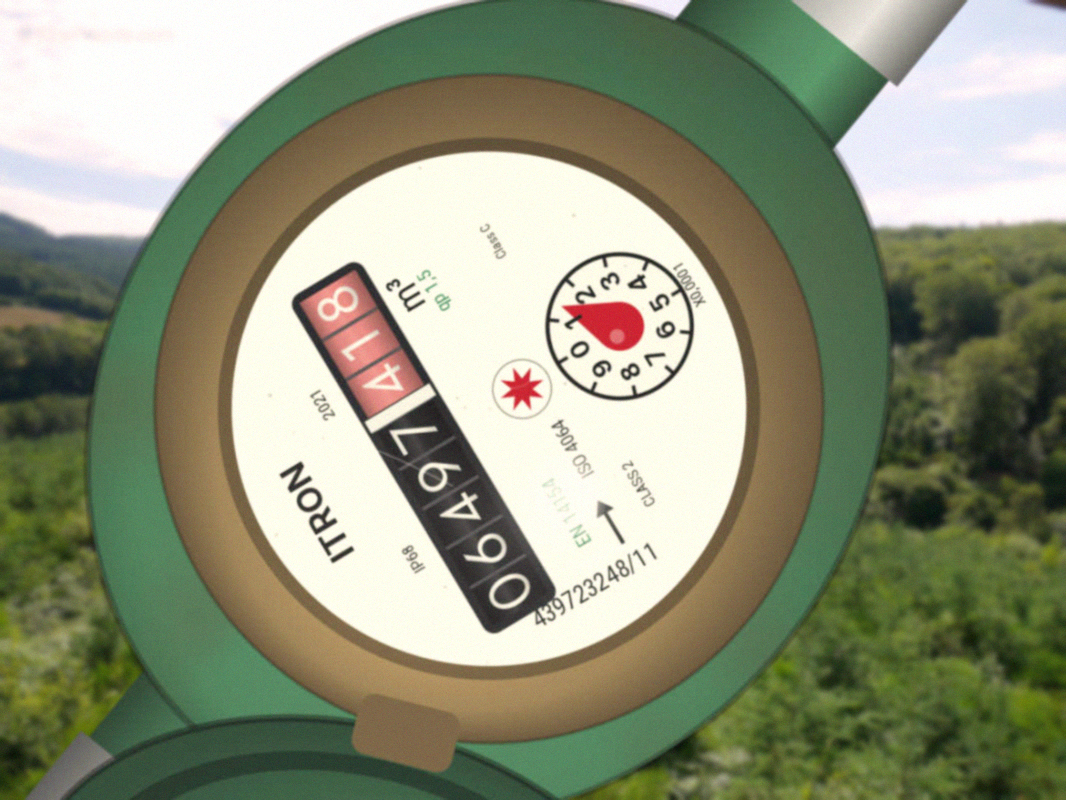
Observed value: 6497.4181,m³
